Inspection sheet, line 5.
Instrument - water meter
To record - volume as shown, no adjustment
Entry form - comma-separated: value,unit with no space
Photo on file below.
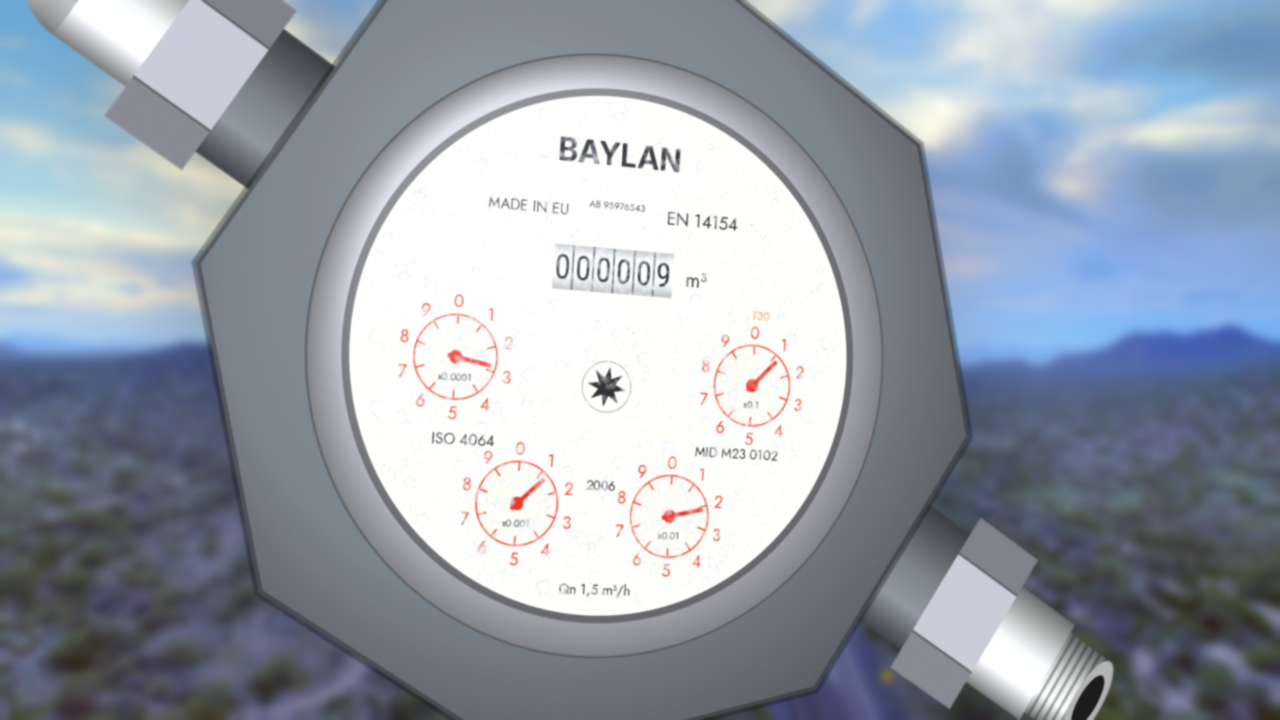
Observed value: 9.1212,m³
